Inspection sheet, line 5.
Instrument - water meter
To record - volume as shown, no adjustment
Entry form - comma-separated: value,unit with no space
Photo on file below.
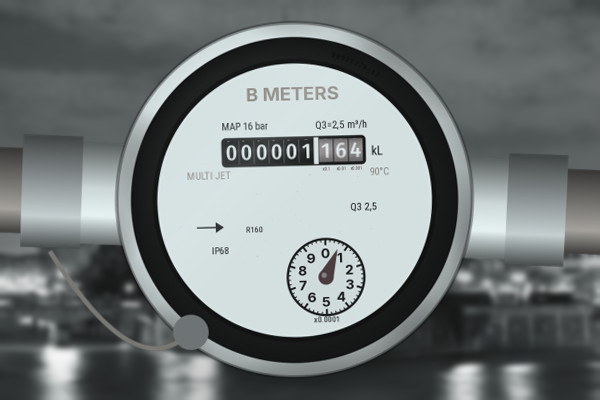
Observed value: 1.1640,kL
